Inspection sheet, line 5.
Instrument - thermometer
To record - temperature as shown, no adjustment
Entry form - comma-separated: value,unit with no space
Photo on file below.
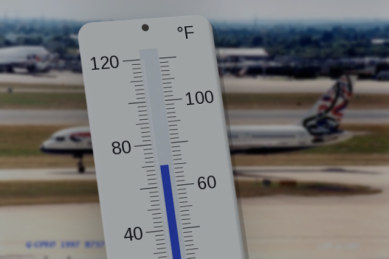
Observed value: 70,°F
